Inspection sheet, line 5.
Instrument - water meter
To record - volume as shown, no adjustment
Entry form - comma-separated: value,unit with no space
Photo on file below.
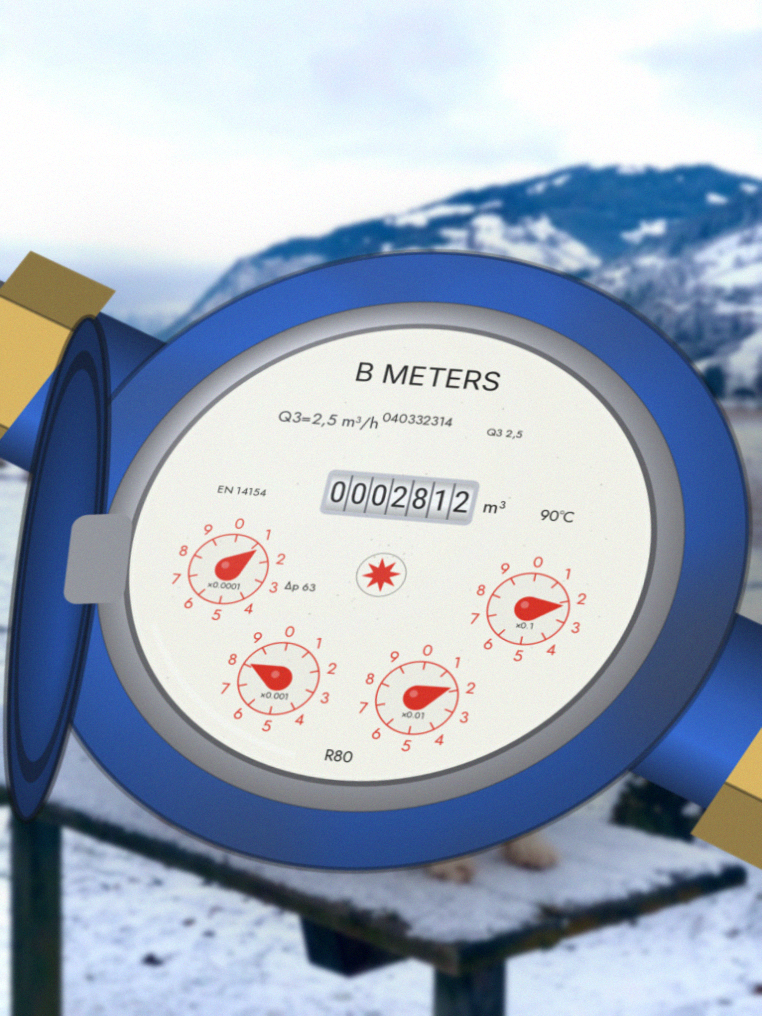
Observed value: 2812.2181,m³
